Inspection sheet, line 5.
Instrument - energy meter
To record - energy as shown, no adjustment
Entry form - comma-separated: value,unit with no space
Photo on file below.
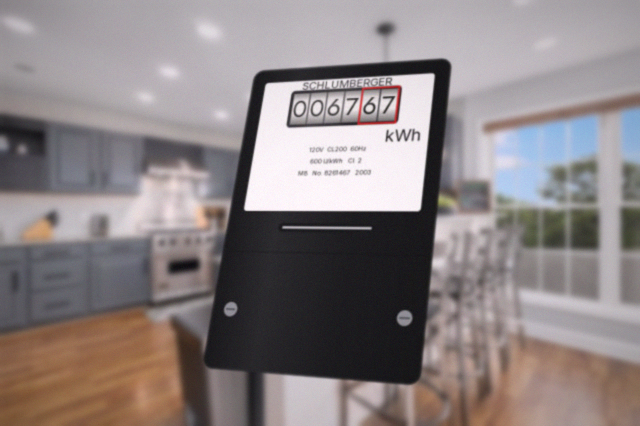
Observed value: 67.67,kWh
